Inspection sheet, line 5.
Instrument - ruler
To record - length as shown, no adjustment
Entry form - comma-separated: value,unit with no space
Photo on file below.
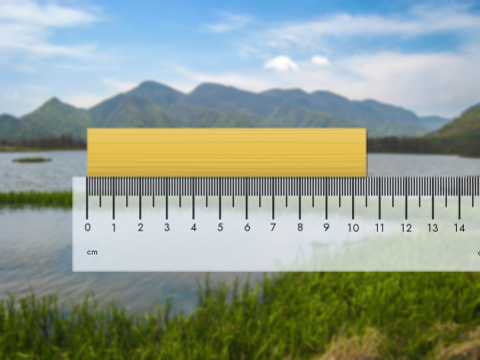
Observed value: 10.5,cm
